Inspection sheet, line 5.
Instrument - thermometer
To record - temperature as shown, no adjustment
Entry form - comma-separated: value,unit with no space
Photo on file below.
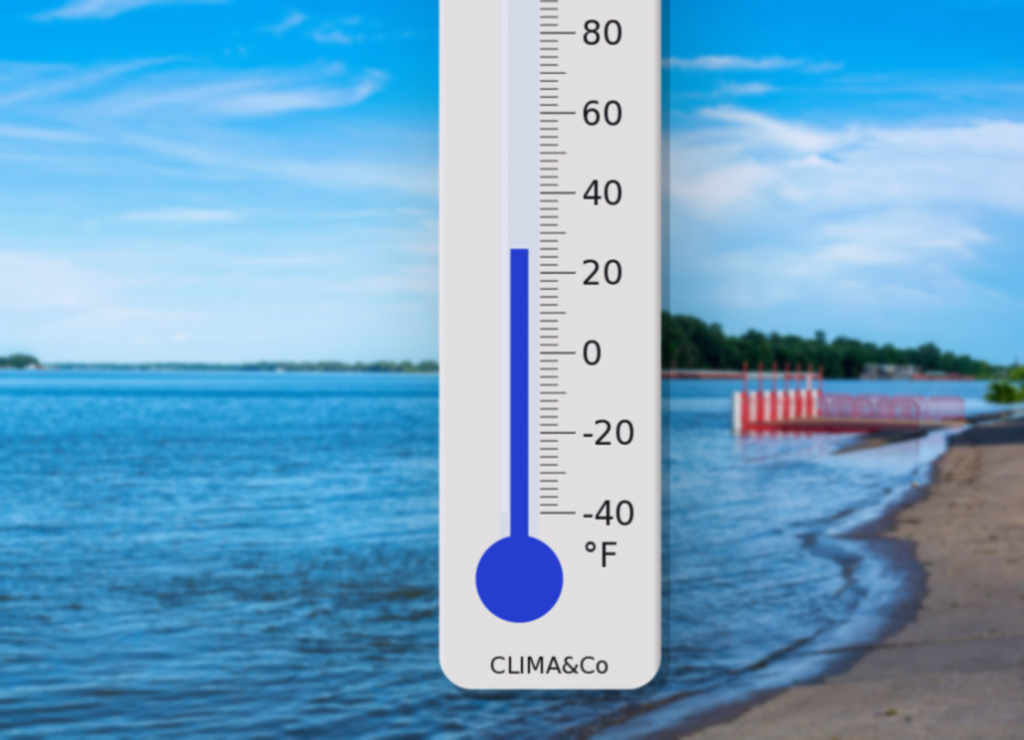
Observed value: 26,°F
